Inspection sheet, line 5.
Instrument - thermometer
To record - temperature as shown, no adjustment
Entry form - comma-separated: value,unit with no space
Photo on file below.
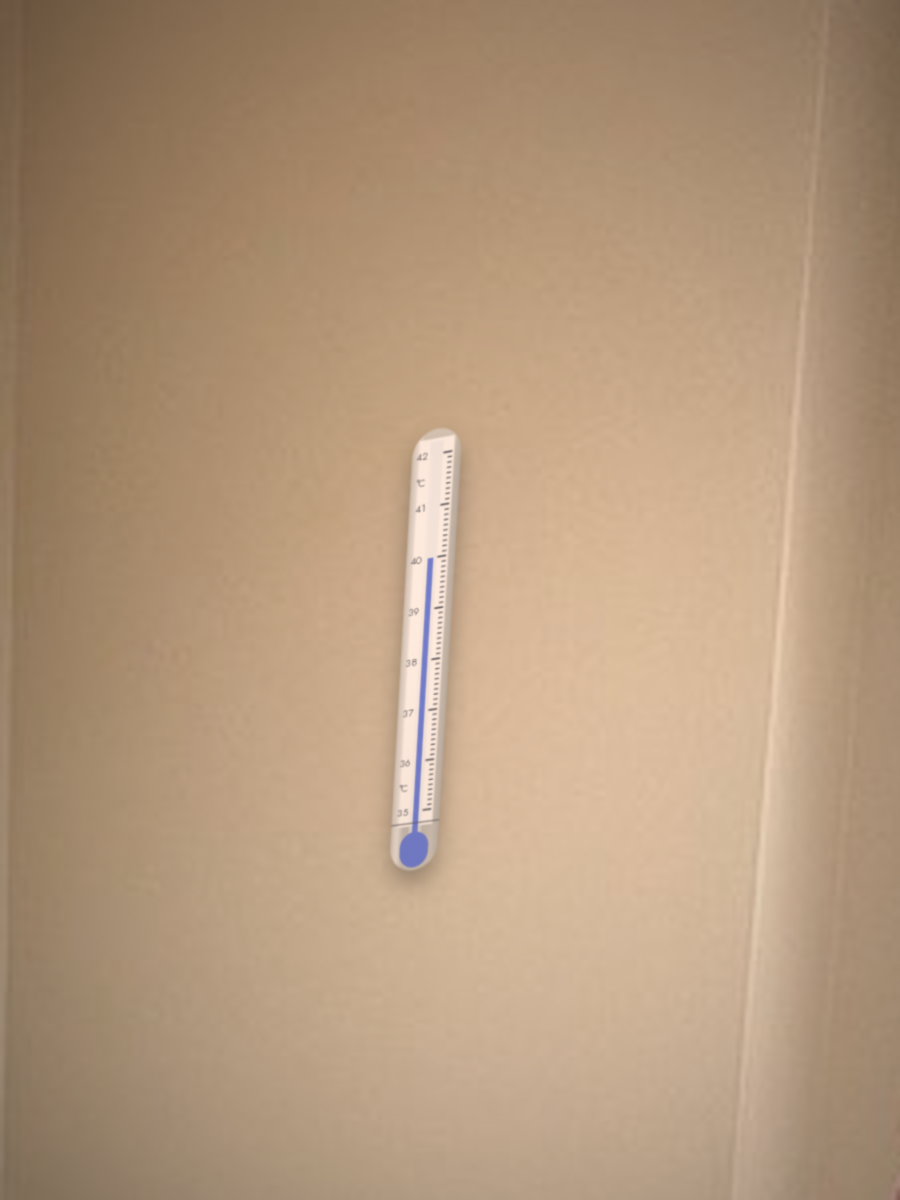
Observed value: 40,°C
